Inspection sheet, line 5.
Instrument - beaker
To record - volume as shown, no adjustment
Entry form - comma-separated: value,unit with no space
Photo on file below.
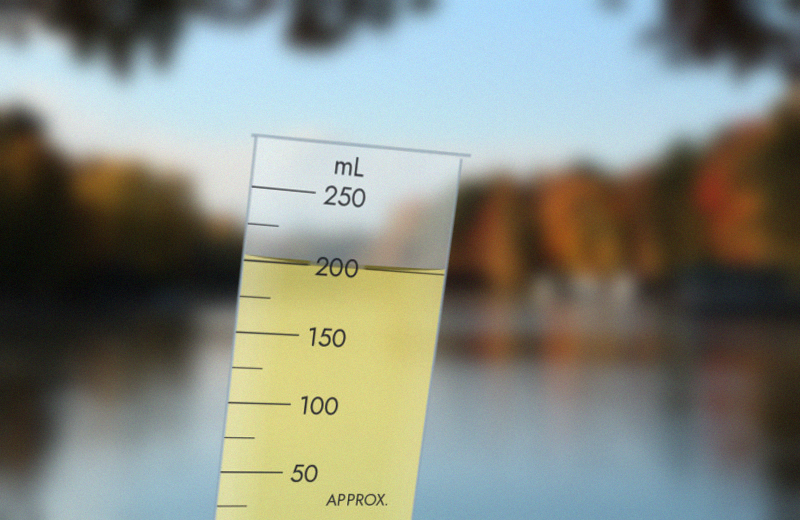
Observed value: 200,mL
